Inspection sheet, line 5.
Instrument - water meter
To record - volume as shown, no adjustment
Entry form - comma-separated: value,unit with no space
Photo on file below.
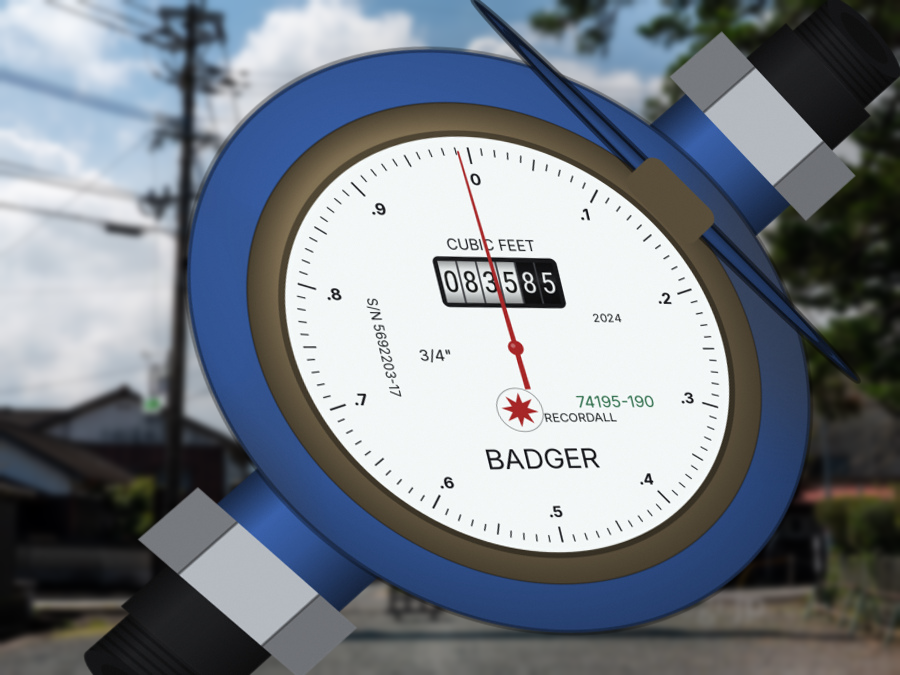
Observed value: 83584.99,ft³
